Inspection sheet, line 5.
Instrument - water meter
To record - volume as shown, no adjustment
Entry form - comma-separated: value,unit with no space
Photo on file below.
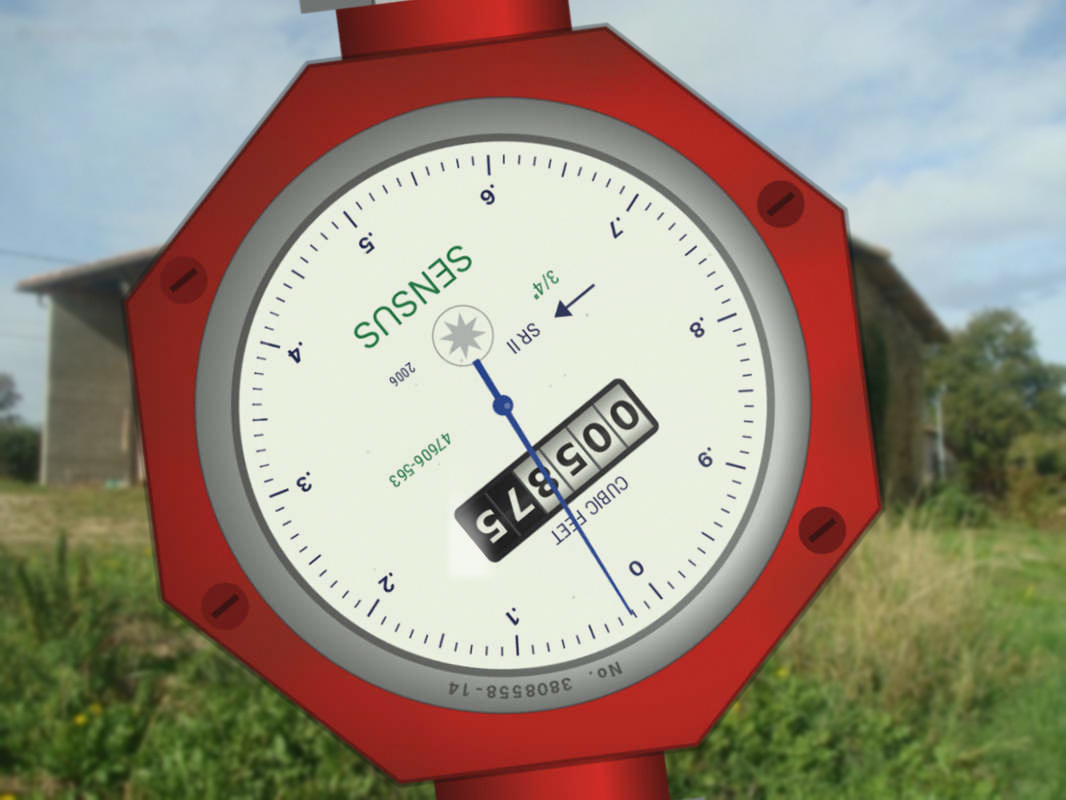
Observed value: 5875.02,ft³
